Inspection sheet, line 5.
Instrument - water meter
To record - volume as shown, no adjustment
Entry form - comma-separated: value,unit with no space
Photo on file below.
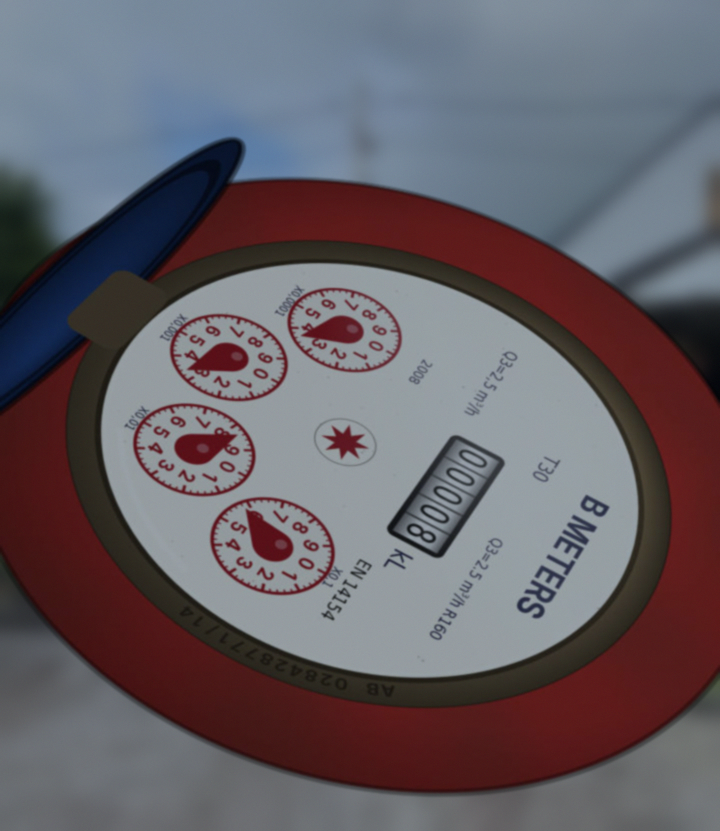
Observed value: 8.5833,kL
